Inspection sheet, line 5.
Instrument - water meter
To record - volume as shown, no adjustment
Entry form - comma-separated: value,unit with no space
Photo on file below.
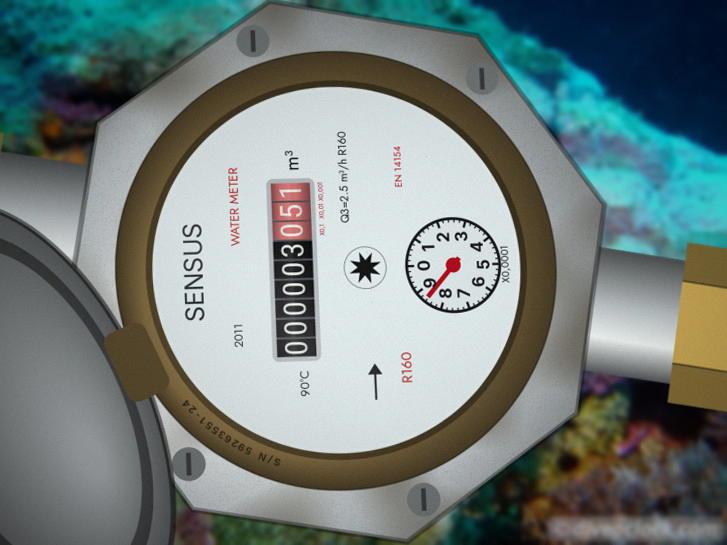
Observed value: 3.0518,m³
